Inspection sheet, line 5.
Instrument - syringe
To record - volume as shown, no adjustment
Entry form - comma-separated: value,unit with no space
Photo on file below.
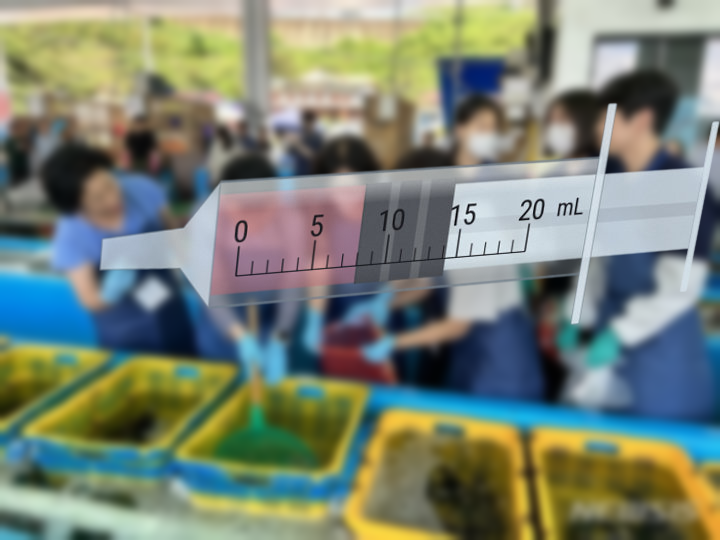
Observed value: 8,mL
